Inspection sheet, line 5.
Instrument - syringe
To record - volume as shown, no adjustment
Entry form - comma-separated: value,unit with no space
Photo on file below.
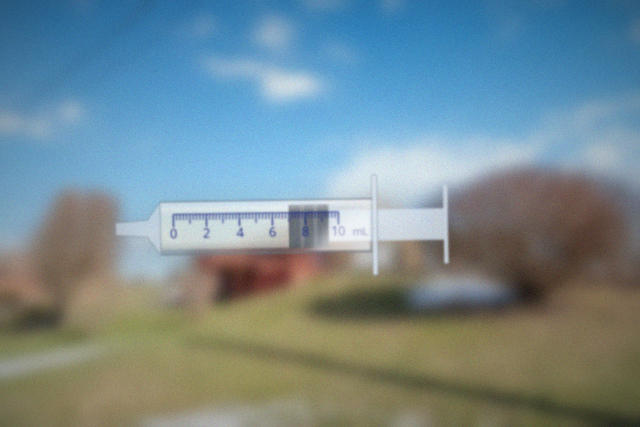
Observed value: 7,mL
